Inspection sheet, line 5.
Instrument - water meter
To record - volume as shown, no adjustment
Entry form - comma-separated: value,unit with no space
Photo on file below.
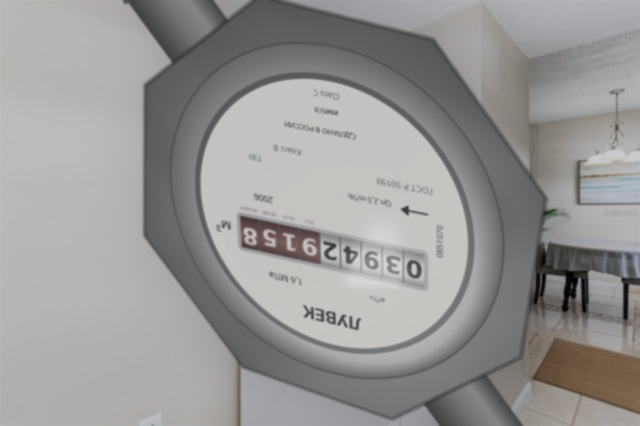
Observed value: 3942.9158,m³
